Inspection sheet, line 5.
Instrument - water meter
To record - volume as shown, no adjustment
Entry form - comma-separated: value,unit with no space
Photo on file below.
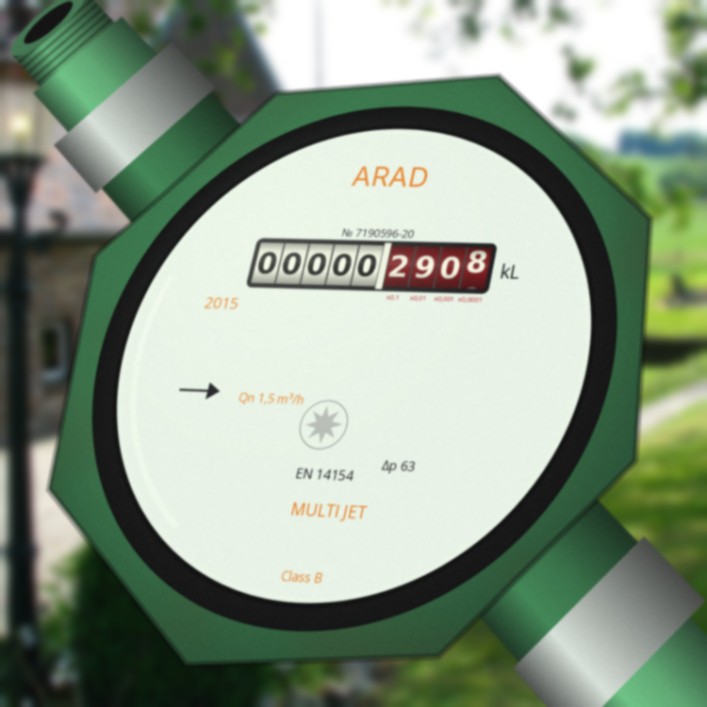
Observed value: 0.2908,kL
